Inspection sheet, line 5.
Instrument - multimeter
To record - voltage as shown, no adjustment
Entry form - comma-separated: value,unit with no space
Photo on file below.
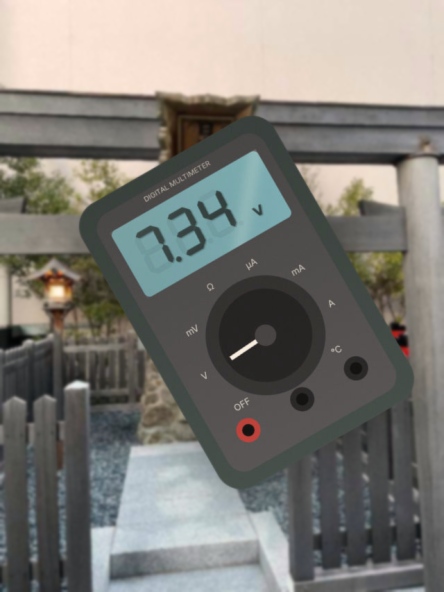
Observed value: 7.34,V
